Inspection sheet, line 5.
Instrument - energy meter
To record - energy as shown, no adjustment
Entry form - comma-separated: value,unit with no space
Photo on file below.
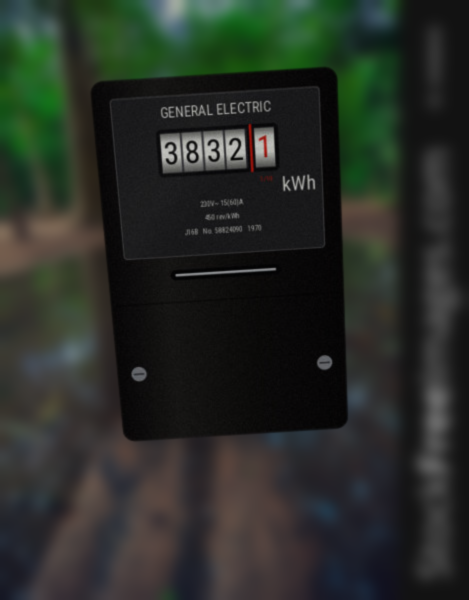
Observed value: 3832.1,kWh
